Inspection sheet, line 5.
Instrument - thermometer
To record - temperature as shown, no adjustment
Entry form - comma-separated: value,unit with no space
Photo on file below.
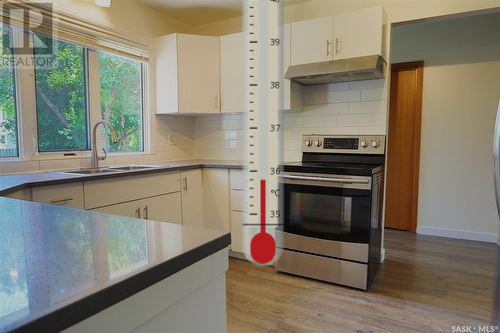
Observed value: 35.8,°C
